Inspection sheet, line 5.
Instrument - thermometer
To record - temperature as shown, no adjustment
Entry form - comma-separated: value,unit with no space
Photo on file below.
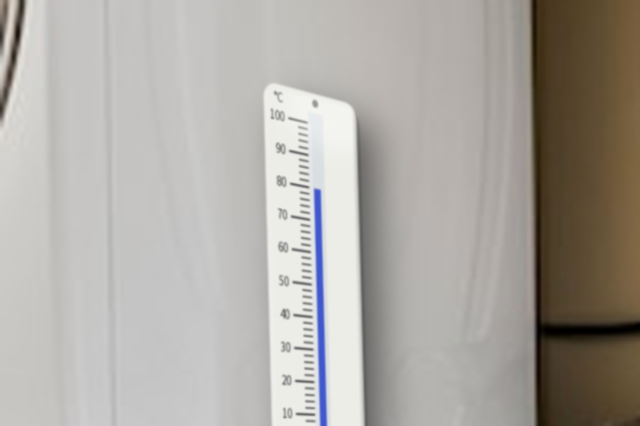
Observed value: 80,°C
